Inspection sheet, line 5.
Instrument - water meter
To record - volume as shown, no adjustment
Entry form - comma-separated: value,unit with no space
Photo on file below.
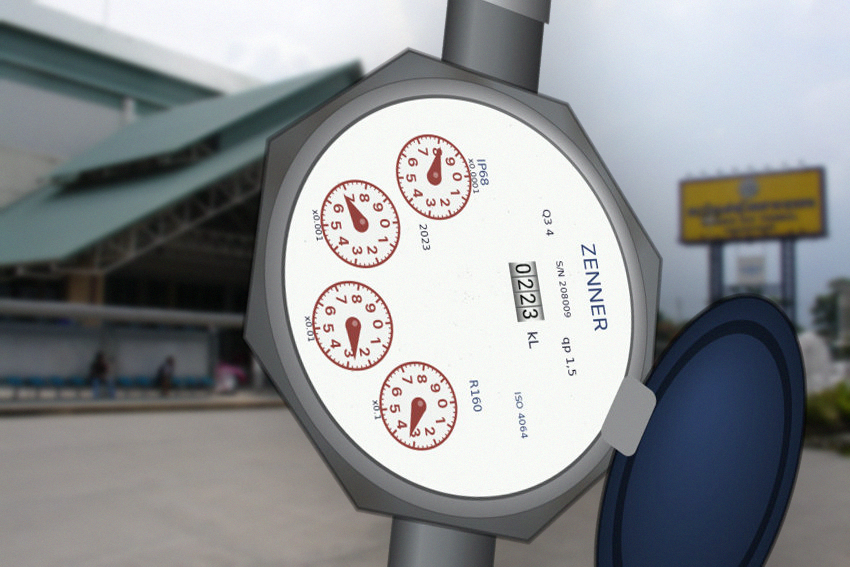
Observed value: 223.3268,kL
